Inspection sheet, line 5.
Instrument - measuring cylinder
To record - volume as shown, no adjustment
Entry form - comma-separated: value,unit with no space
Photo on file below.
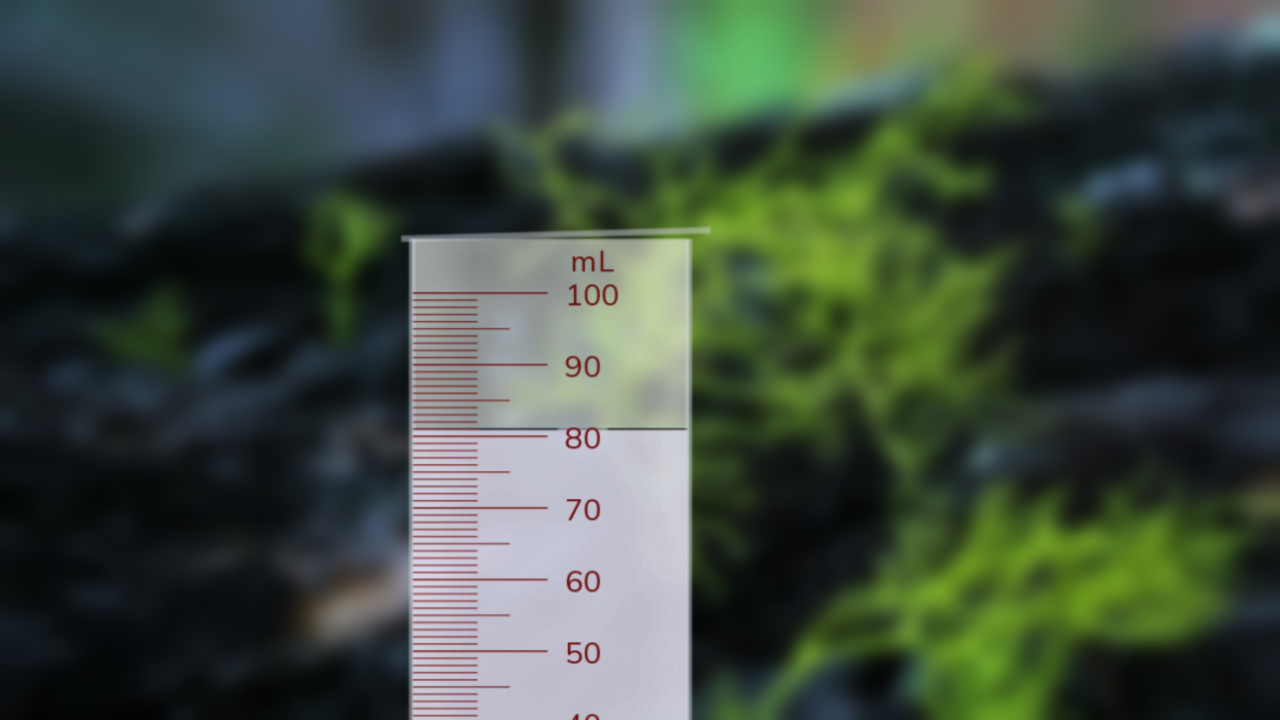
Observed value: 81,mL
